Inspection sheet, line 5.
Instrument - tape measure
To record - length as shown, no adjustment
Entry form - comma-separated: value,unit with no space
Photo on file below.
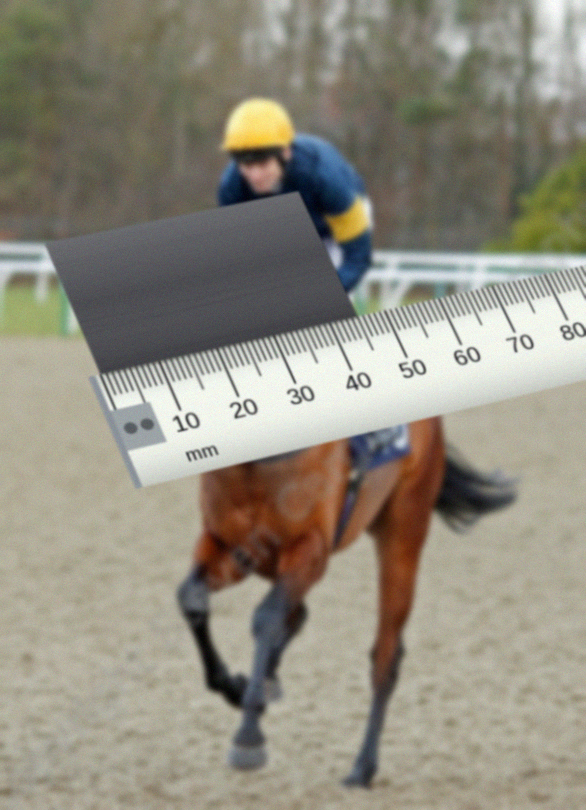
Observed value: 45,mm
